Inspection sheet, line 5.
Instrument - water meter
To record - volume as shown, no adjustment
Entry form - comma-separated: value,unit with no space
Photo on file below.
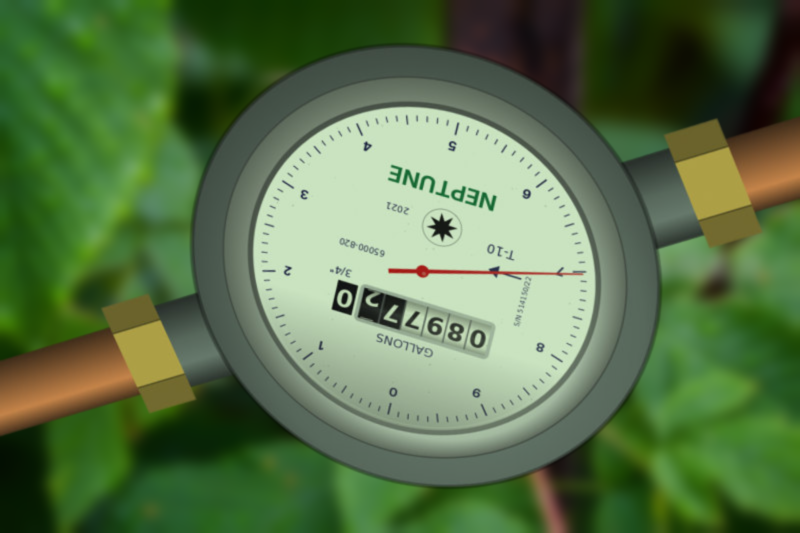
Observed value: 897717.0,gal
